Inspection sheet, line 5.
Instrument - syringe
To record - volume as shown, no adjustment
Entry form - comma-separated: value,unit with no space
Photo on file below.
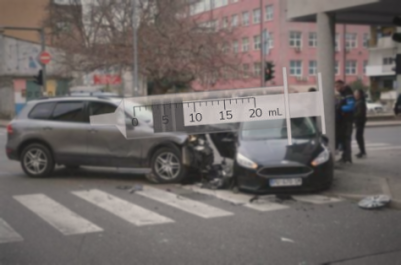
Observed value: 3,mL
